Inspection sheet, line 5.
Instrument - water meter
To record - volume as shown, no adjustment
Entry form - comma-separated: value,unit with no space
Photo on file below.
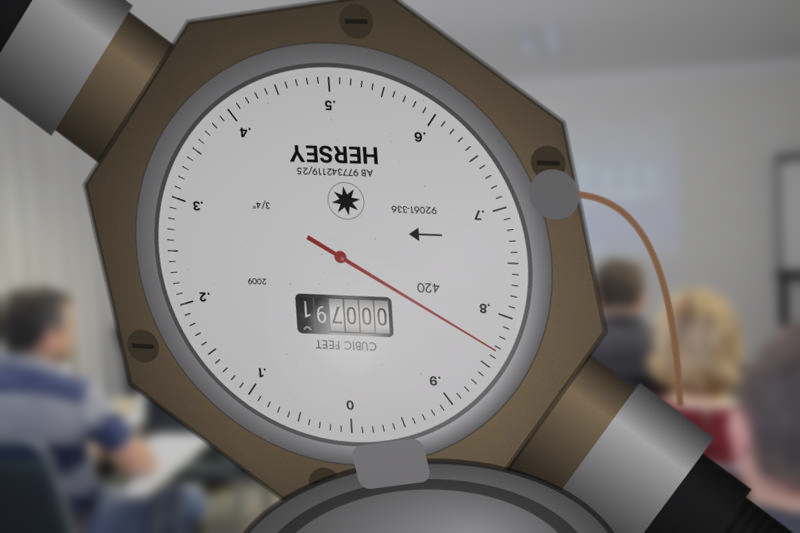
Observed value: 790.83,ft³
